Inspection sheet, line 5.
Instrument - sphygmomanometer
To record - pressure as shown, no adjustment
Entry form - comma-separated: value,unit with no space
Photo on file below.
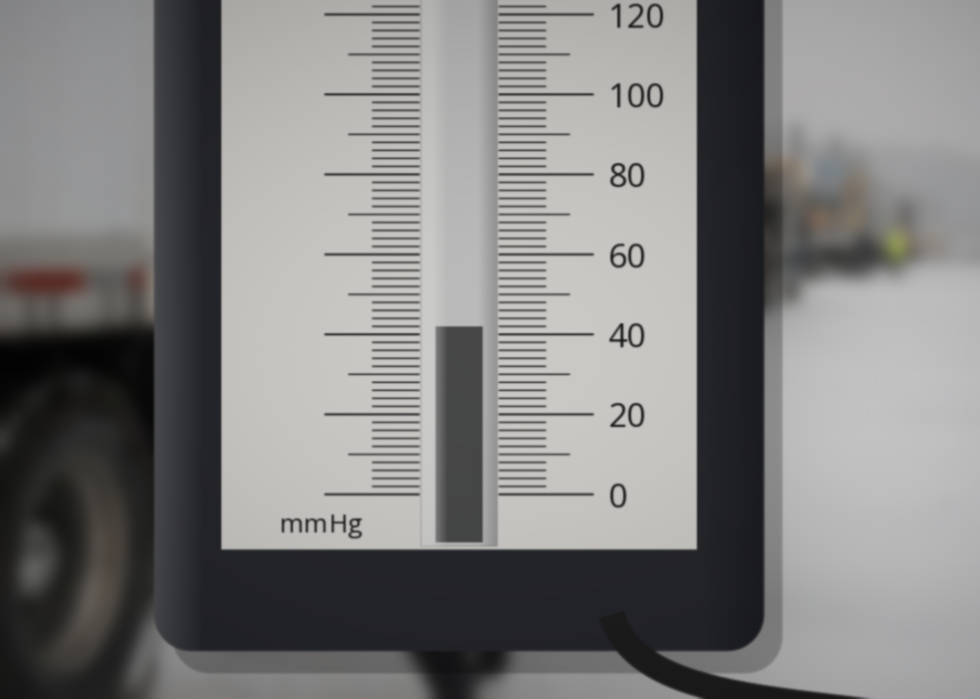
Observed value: 42,mmHg
